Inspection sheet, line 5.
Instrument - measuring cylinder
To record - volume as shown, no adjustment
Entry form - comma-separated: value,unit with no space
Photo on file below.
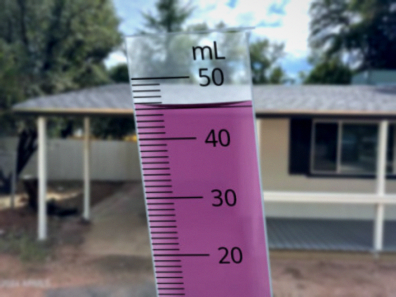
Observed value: 45,mL
